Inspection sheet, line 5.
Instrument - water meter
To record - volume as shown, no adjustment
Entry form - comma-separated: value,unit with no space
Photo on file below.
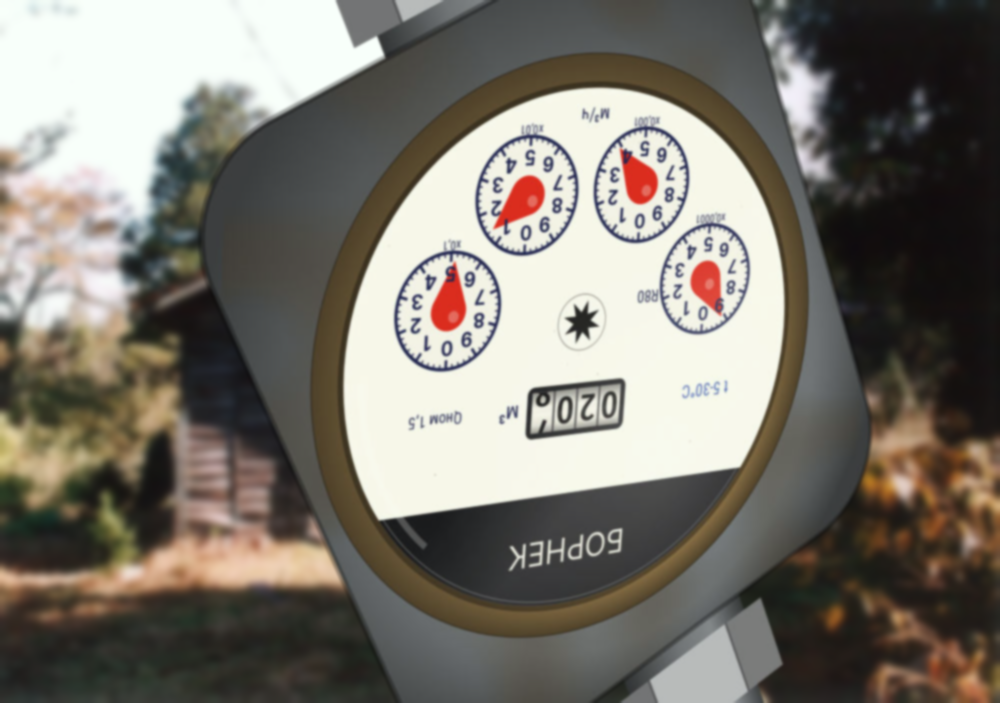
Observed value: 207.5139,m³
